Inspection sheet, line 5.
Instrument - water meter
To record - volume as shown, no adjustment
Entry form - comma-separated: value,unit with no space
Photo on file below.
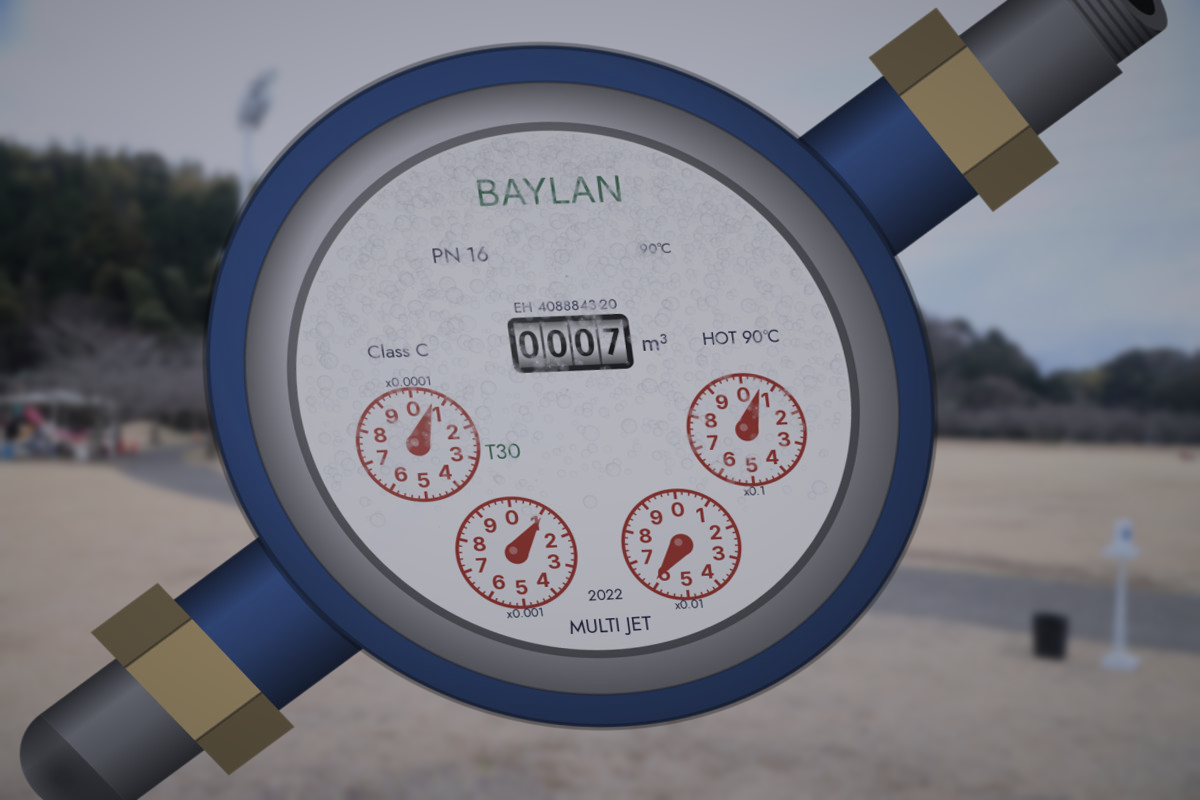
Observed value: 7.0610,m³
